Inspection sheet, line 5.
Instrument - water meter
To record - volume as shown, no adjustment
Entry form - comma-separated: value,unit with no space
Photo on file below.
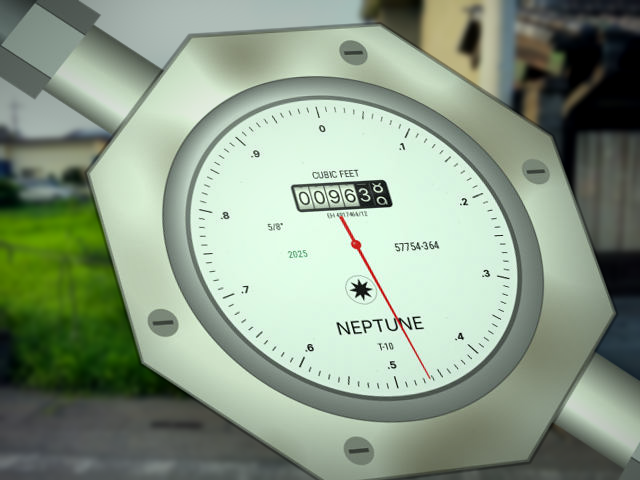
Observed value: 9638.46,ft³
